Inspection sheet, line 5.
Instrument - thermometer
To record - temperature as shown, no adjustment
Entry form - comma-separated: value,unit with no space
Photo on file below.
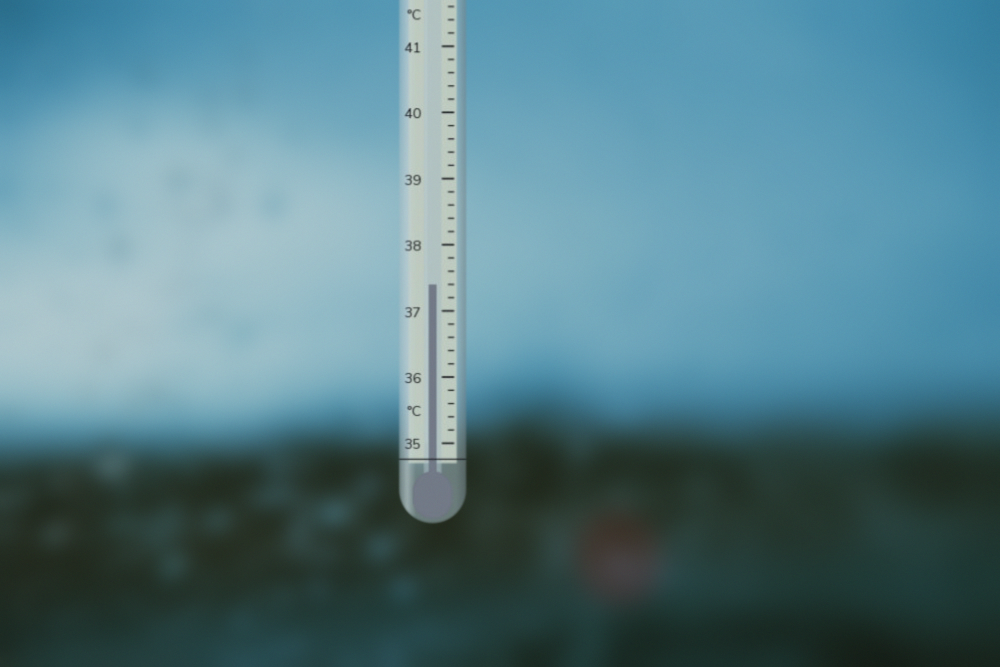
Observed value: 37.4,°C
